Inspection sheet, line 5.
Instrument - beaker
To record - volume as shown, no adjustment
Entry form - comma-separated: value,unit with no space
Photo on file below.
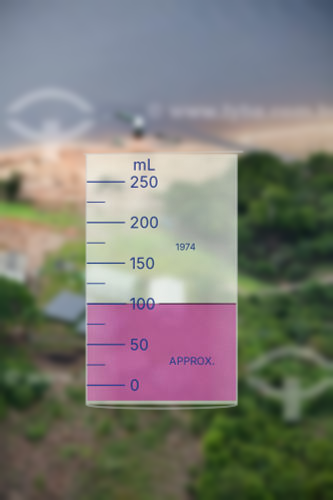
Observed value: 100,mL
